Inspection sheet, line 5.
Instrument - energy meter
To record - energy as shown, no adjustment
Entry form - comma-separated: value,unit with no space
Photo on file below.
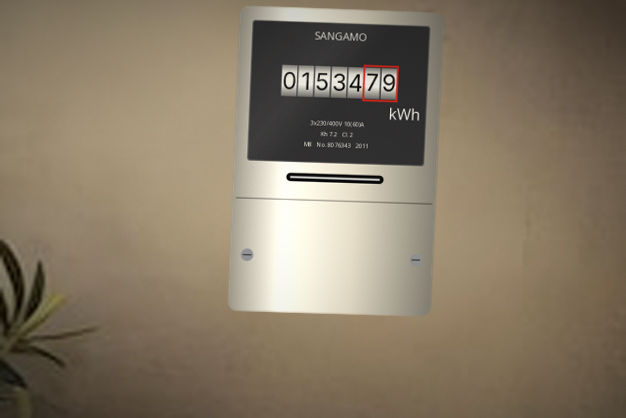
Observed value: 1534.79,kWh
